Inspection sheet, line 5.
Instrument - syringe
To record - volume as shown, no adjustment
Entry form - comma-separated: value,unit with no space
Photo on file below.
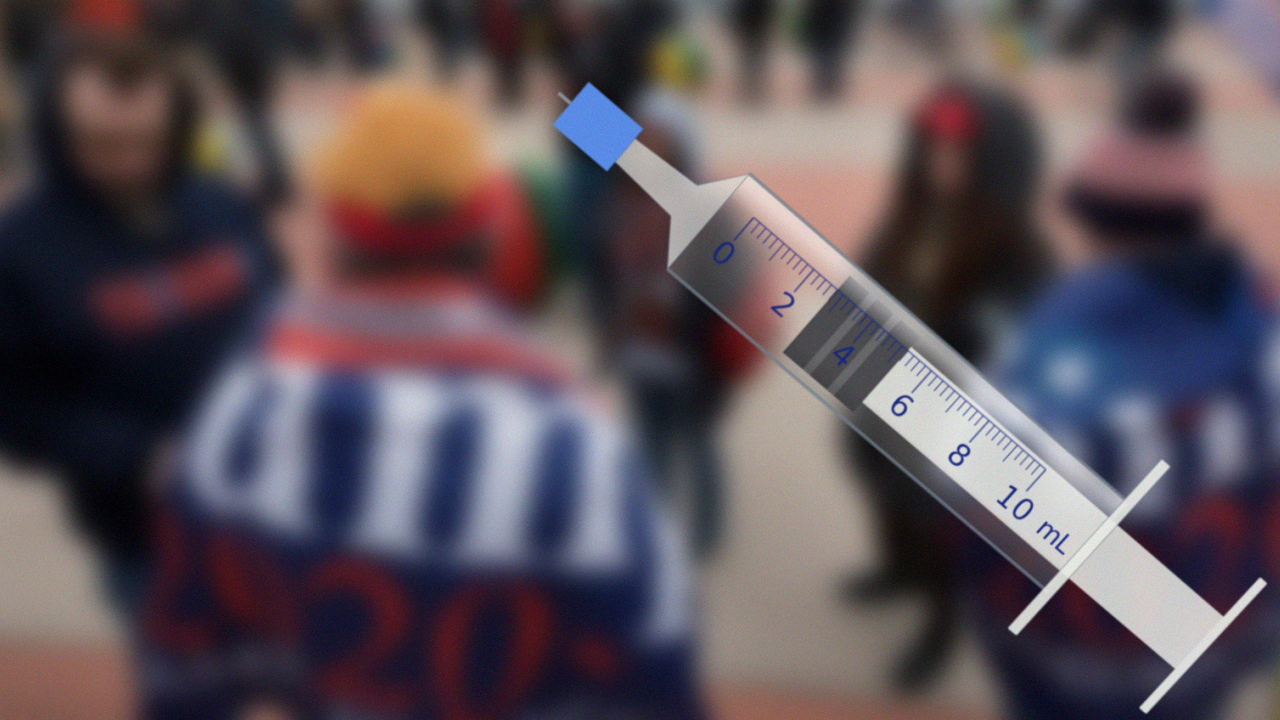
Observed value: 2.8,mL
